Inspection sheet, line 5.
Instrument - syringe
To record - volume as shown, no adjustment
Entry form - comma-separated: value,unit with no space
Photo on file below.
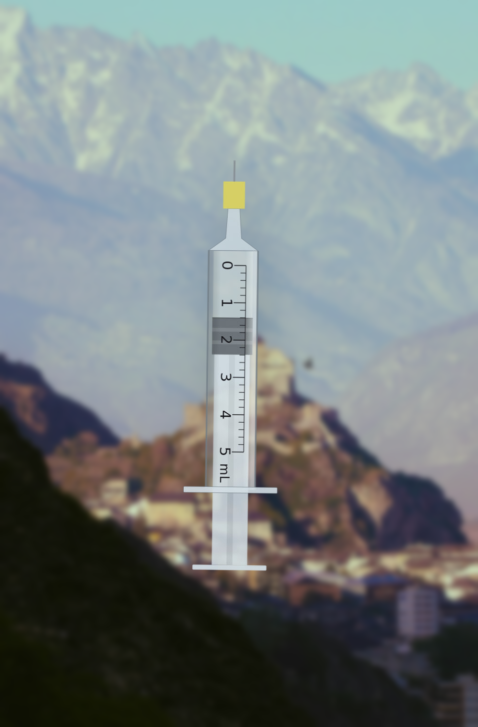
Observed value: 1.4,mL
